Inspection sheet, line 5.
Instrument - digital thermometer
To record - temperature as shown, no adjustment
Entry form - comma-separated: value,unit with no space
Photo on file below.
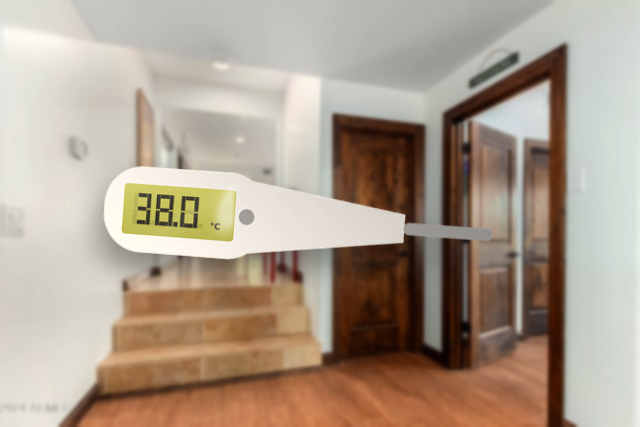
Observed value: 38.0,°C
